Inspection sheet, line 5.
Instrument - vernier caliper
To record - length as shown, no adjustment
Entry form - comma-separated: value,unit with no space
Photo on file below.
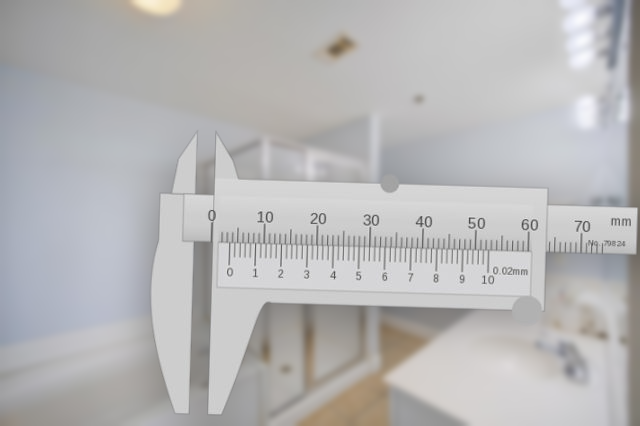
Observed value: 3.5,mm
